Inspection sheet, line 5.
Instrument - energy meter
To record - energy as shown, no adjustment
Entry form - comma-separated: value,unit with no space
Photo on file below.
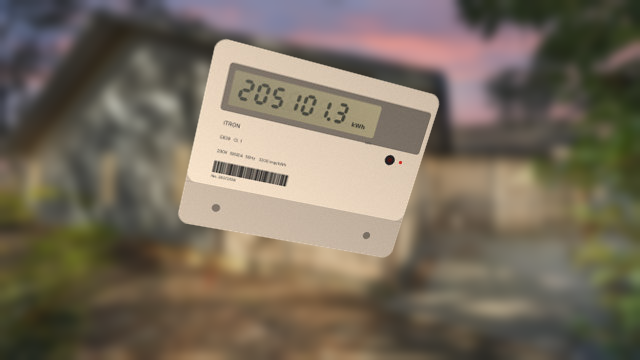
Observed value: 205101.3,kWh
